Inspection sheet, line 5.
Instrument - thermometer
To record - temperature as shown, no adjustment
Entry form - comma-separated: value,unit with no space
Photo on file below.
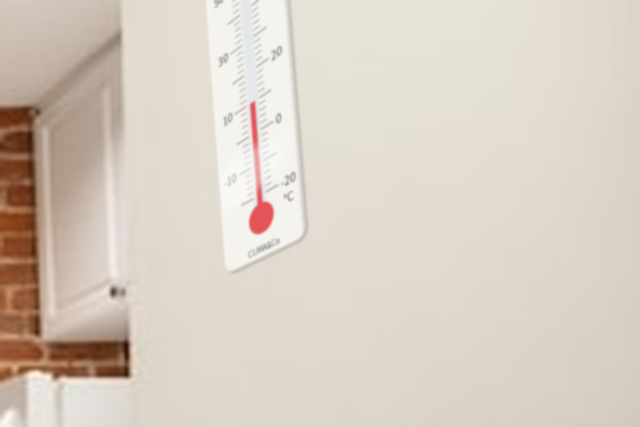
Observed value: 10,°C
